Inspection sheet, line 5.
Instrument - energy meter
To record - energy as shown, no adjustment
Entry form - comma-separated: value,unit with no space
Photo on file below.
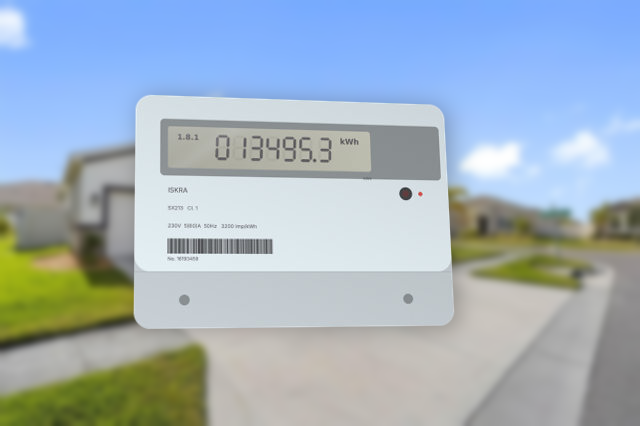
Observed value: 13495.3,kWh
